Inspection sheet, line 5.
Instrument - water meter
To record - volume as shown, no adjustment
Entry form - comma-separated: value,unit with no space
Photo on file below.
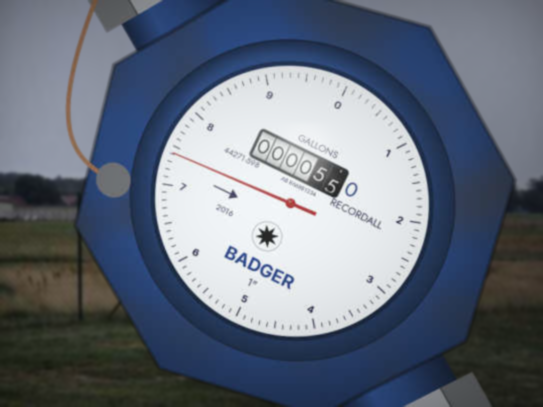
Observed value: 547.4,gal
